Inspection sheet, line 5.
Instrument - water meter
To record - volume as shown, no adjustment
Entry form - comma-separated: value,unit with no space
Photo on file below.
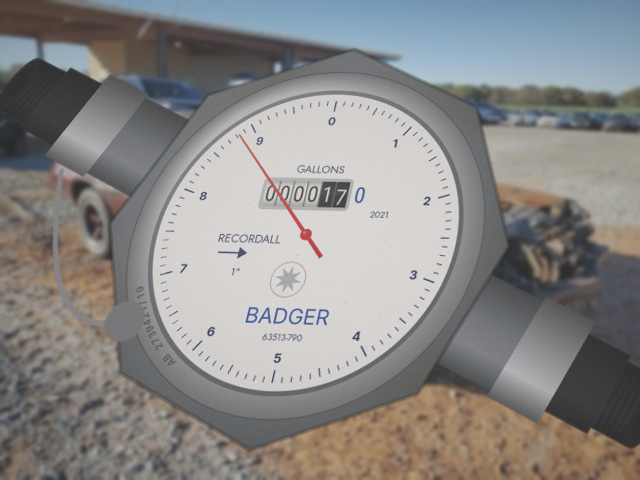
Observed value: 168.8,gal
